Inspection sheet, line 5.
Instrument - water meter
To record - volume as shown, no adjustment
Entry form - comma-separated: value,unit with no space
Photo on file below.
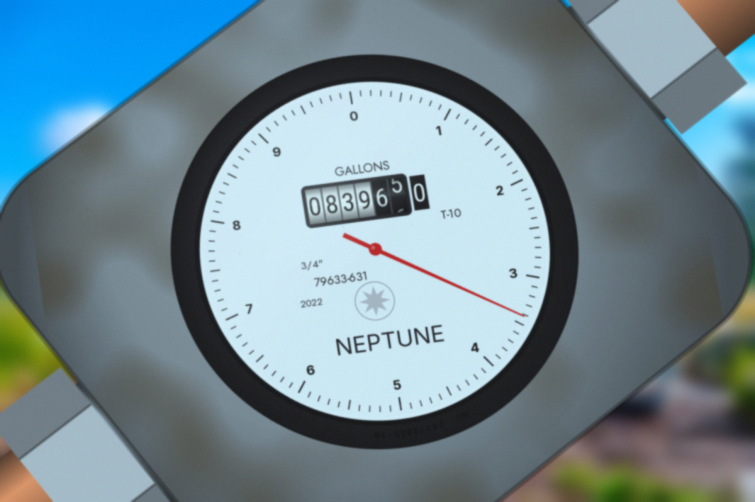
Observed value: 839653.4,gal
